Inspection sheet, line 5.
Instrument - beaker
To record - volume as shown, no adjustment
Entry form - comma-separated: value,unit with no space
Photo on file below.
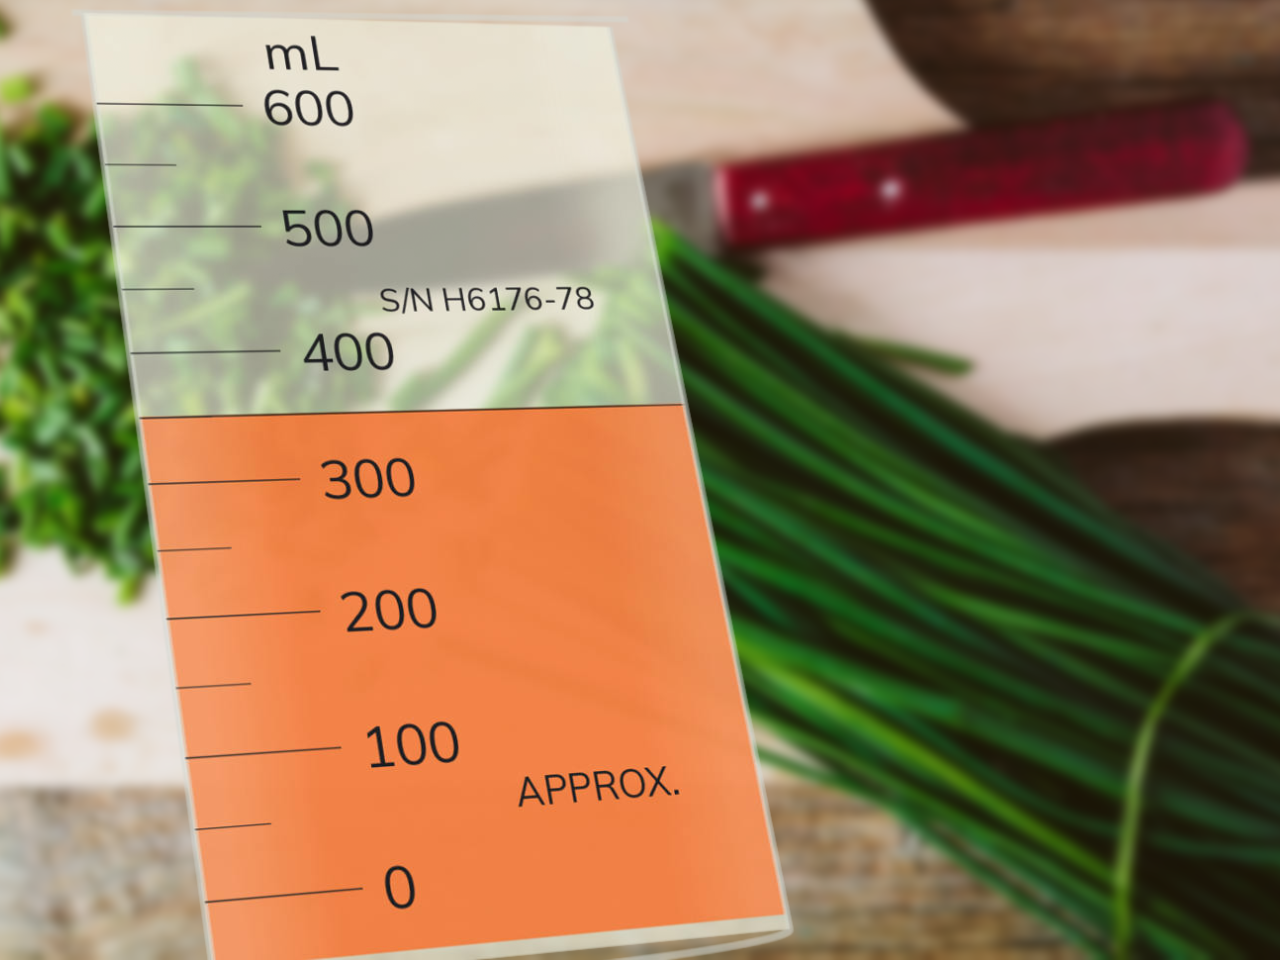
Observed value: 350,mL
